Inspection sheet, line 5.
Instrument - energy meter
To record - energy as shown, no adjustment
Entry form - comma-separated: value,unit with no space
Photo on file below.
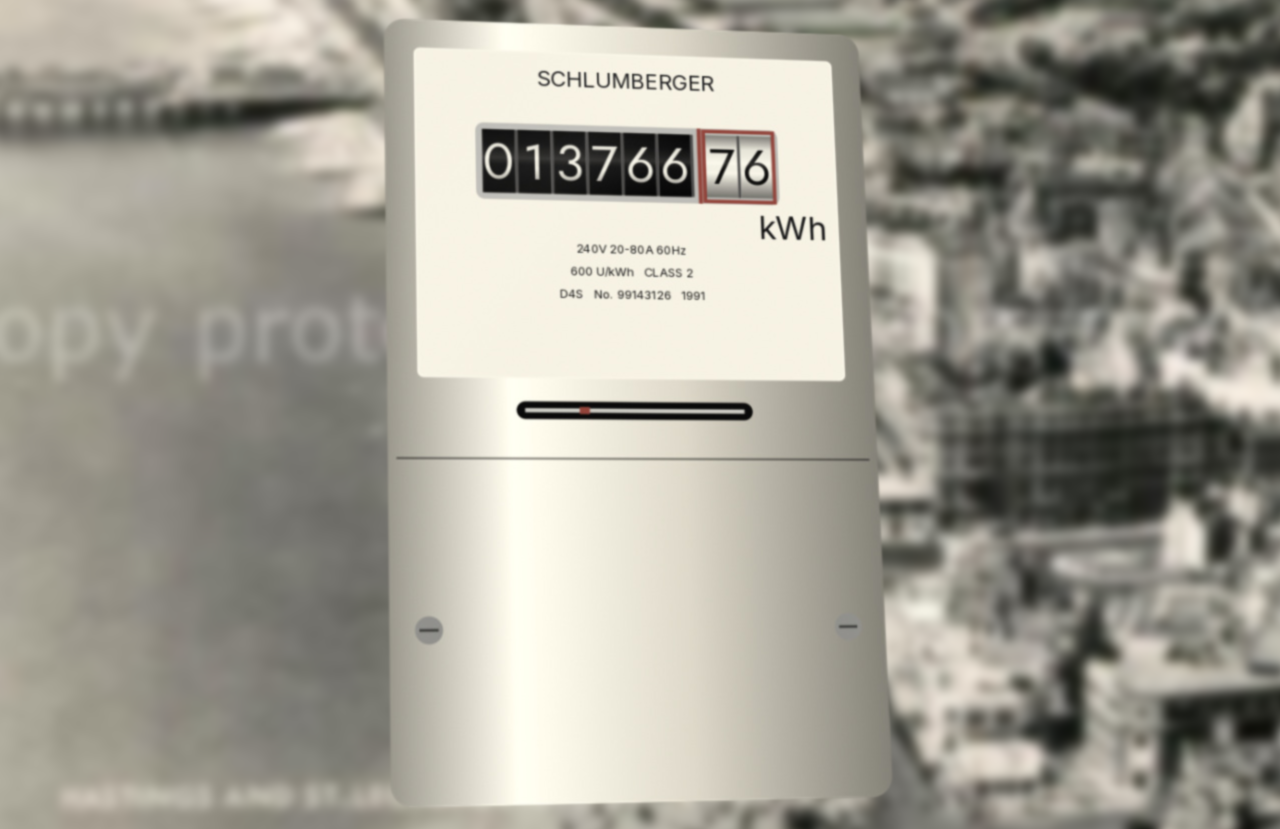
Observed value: 13766.76,kWh
